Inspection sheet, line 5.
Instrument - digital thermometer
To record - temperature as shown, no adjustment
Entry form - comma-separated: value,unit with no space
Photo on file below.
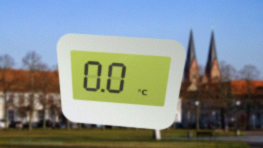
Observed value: 0.0,°C
